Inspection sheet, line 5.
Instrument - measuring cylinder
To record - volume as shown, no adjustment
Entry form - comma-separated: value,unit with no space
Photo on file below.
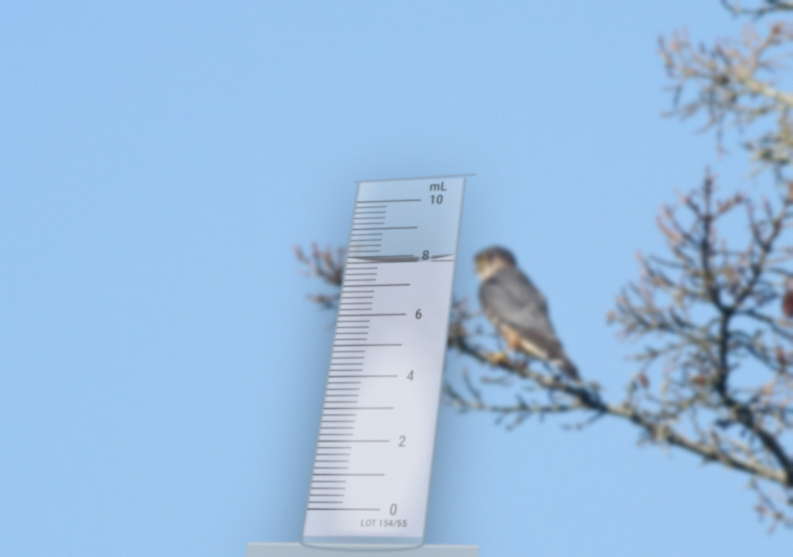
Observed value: 7.8,mL
